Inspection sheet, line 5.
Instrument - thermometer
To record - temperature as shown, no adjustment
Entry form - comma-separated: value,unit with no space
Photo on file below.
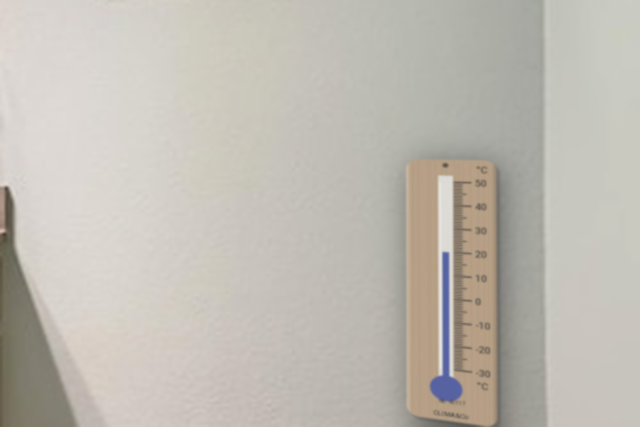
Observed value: 20,°C
